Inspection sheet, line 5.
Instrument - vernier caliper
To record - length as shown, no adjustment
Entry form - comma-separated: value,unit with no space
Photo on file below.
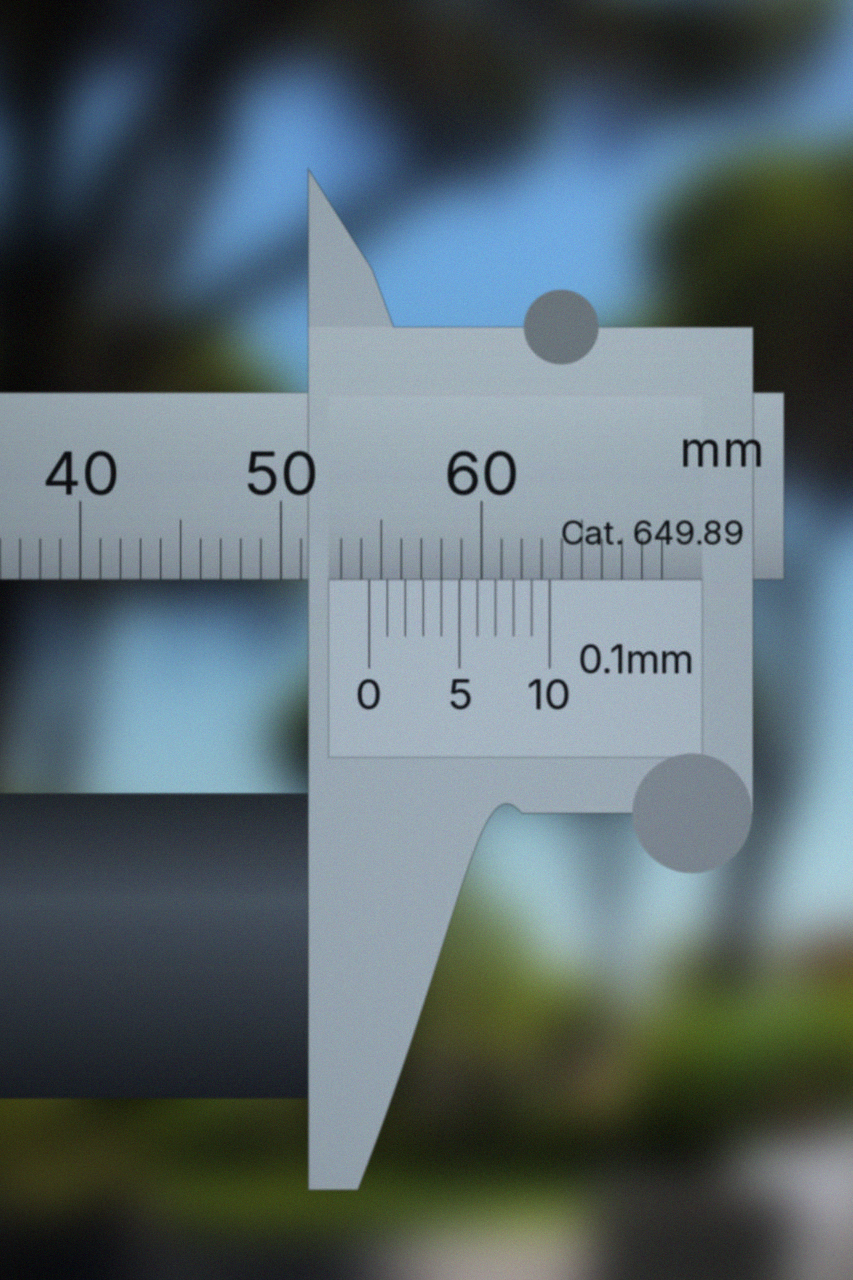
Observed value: 54.4,mm
